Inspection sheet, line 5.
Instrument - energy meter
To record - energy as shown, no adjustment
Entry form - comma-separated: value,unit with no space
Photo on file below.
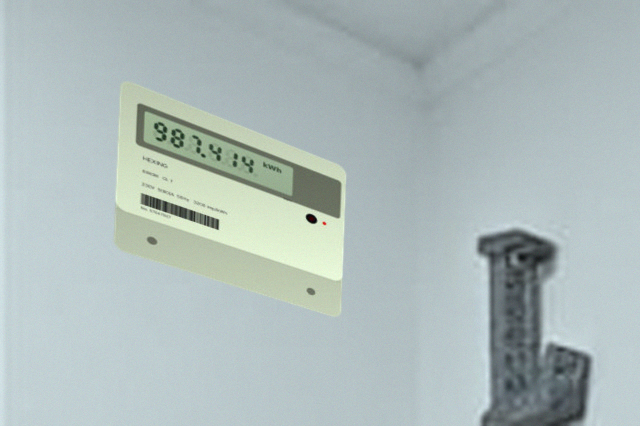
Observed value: 987.414,kWh
